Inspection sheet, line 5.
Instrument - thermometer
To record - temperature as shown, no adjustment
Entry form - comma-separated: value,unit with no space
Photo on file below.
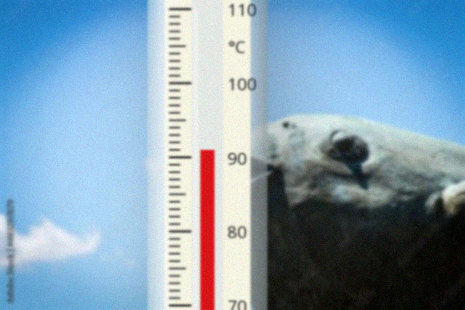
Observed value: 91,°C
